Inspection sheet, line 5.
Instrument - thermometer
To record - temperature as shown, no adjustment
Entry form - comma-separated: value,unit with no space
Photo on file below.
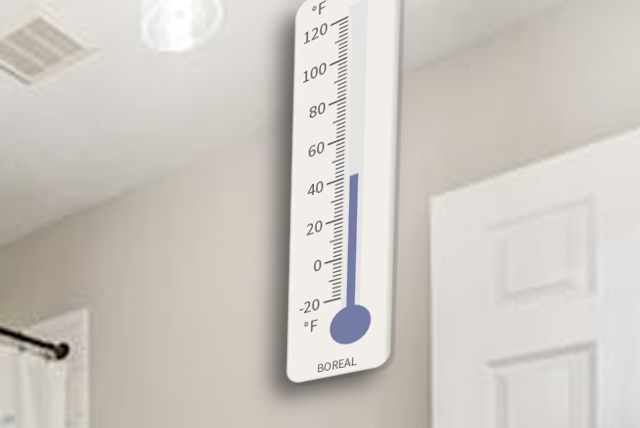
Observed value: 40,°F
